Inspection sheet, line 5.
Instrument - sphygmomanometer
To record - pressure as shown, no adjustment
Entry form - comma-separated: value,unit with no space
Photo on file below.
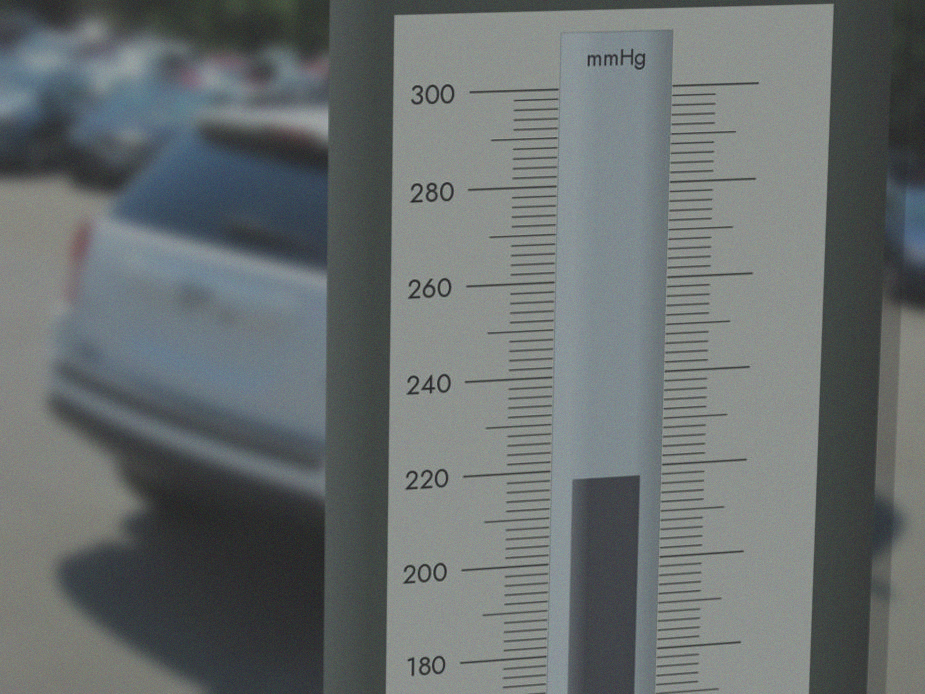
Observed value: 218,mmHg
